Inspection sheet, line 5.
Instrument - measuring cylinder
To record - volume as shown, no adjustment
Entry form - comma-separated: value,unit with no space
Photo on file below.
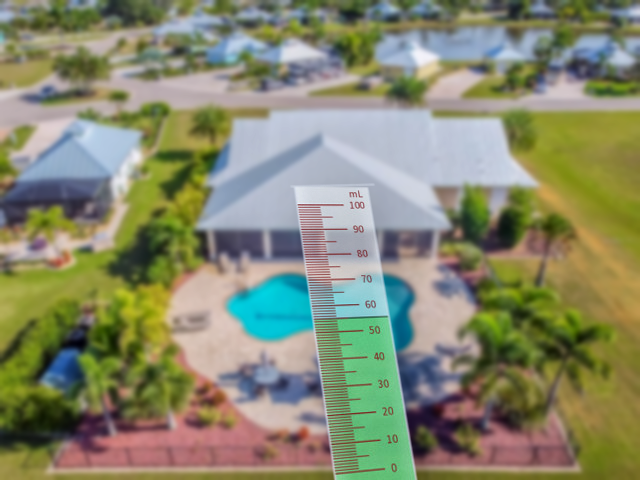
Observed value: 55,mL
